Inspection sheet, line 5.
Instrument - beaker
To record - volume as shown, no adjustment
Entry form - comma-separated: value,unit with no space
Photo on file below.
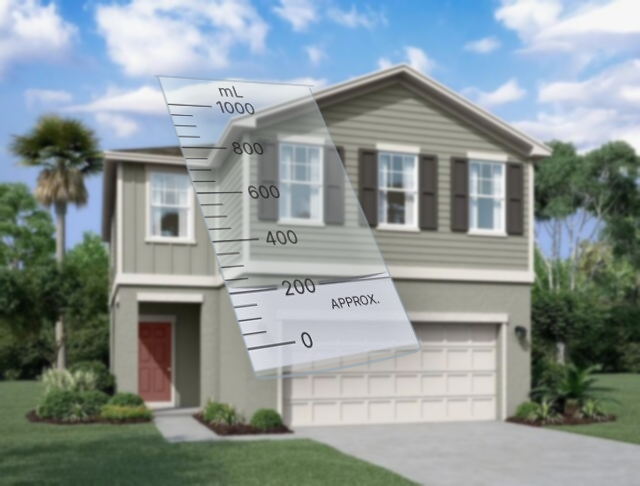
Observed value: 200,mL
